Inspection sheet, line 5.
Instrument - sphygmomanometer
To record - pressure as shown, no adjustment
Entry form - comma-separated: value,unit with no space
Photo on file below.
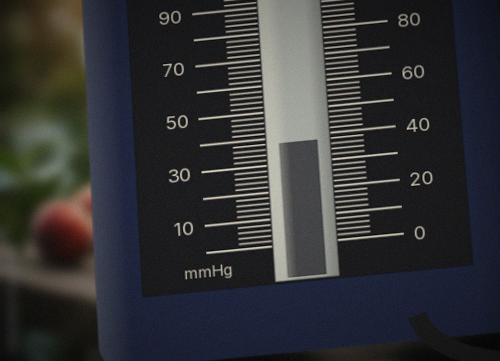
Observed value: 38,mmHg
